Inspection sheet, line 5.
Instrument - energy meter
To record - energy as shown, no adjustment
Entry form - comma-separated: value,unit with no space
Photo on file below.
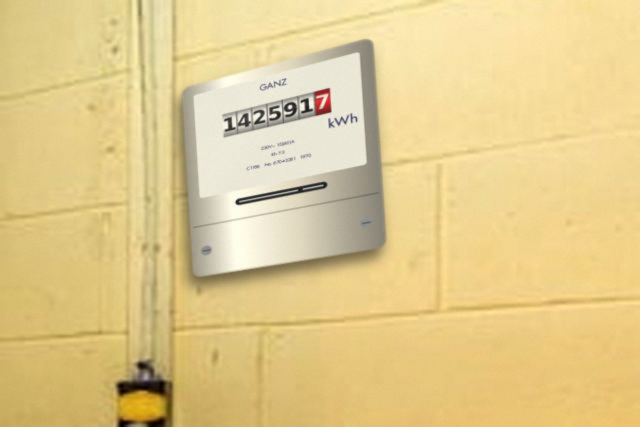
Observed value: 142591.7,kWh
